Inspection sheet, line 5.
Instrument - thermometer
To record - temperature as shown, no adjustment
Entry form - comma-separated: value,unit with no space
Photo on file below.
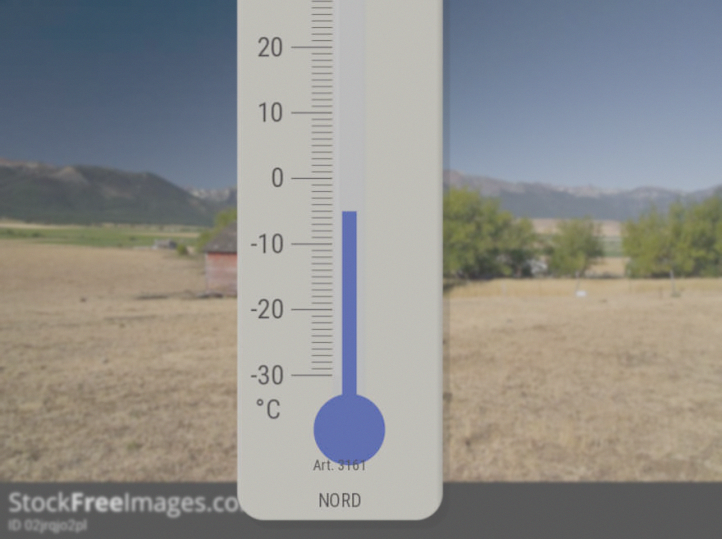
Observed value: -5,°C
